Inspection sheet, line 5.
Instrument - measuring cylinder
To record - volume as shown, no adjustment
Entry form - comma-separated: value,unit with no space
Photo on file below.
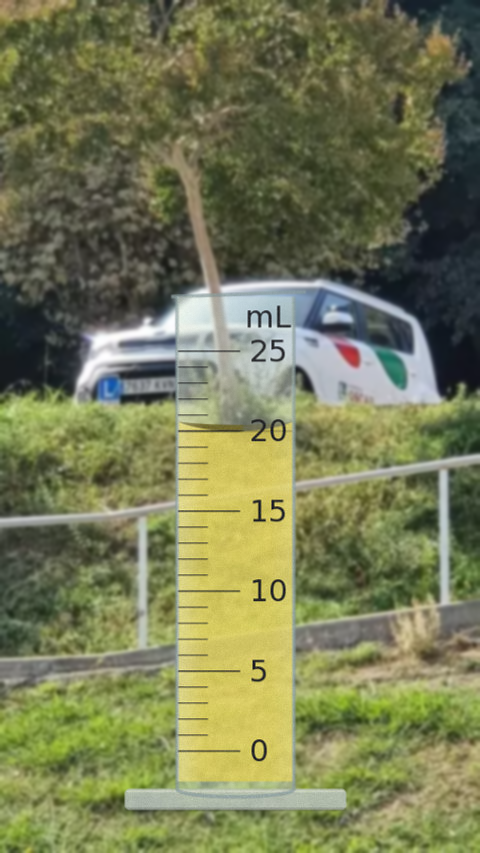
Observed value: 20,mL
